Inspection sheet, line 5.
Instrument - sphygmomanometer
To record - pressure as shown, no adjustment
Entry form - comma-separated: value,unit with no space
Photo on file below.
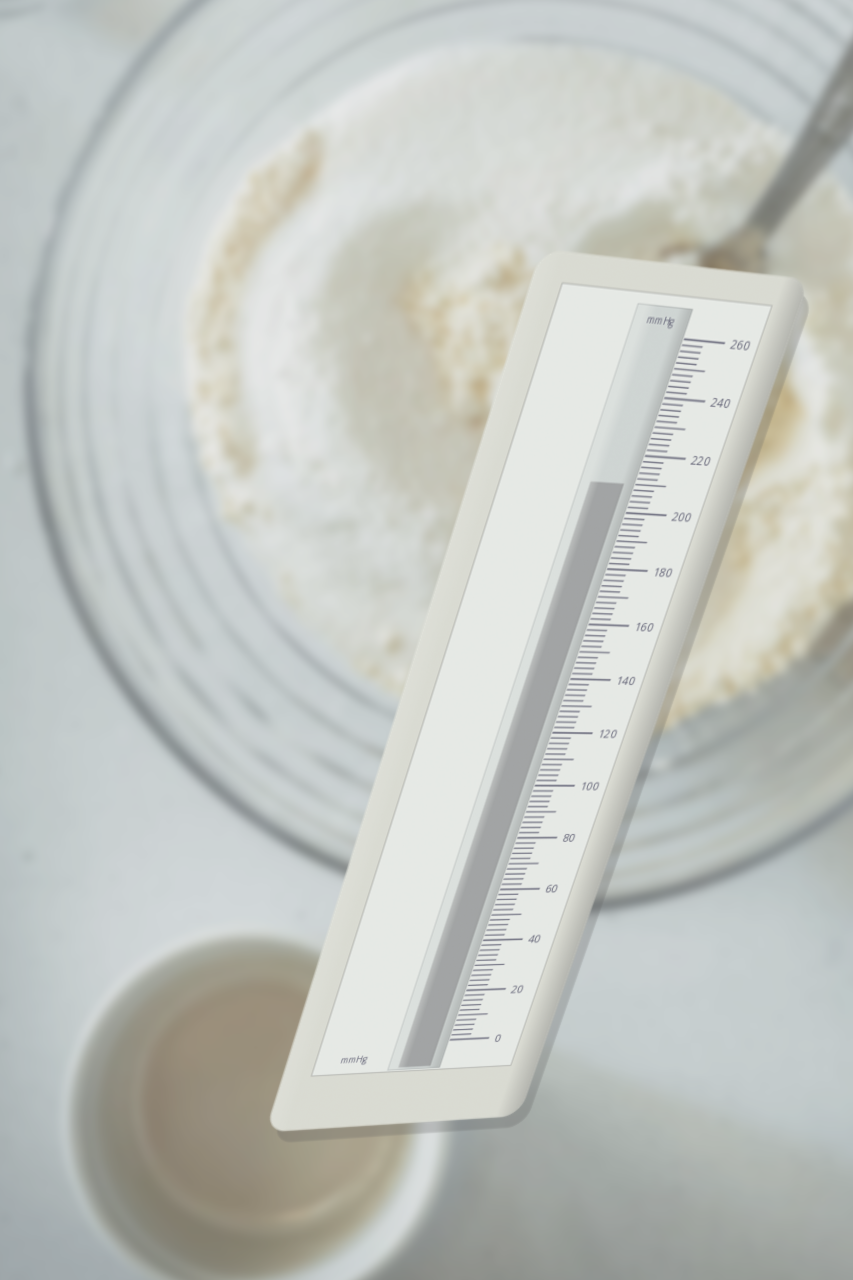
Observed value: 210,mmHg
